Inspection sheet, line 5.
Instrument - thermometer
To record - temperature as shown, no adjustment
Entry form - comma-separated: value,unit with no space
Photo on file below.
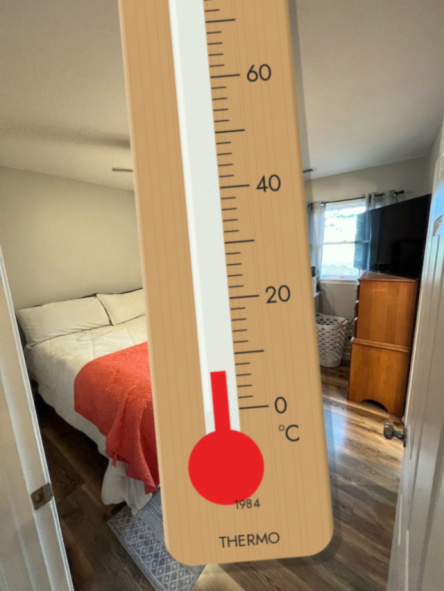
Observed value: 7,°C
